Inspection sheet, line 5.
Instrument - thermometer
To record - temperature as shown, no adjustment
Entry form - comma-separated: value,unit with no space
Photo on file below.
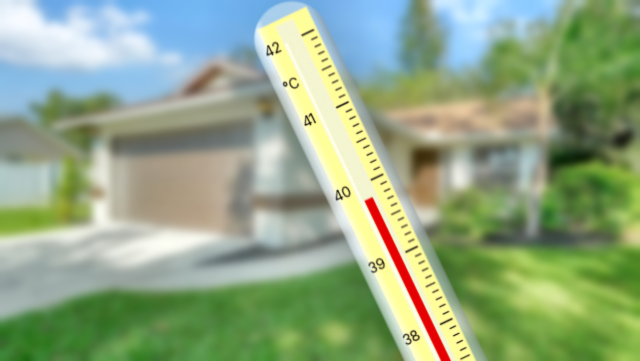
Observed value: 39.8,°C
